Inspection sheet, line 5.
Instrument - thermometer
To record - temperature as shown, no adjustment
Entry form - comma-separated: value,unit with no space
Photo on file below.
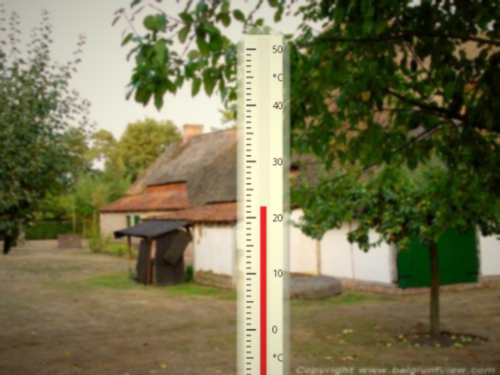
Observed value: 22,°C
